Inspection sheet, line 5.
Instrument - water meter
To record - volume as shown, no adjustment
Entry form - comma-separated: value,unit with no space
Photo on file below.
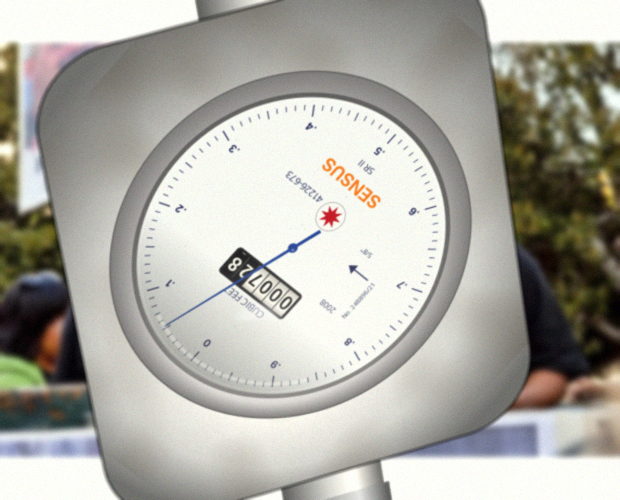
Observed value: 728.05,ft³
